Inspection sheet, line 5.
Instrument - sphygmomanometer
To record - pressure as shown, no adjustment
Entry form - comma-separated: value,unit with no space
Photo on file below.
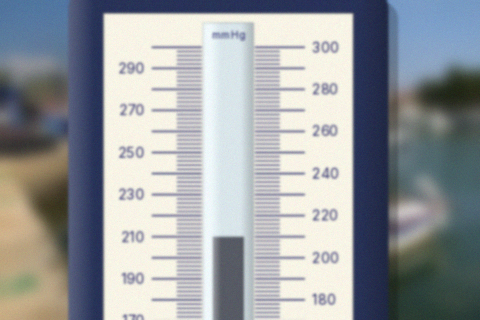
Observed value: 210,mmHg
